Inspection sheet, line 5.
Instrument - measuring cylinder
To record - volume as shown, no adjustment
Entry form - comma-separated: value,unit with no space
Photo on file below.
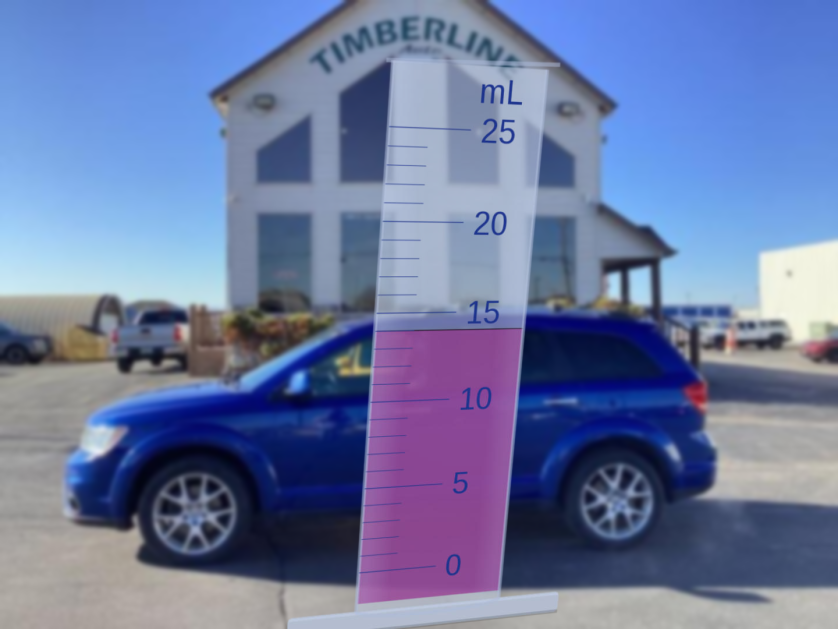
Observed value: 14,mL
